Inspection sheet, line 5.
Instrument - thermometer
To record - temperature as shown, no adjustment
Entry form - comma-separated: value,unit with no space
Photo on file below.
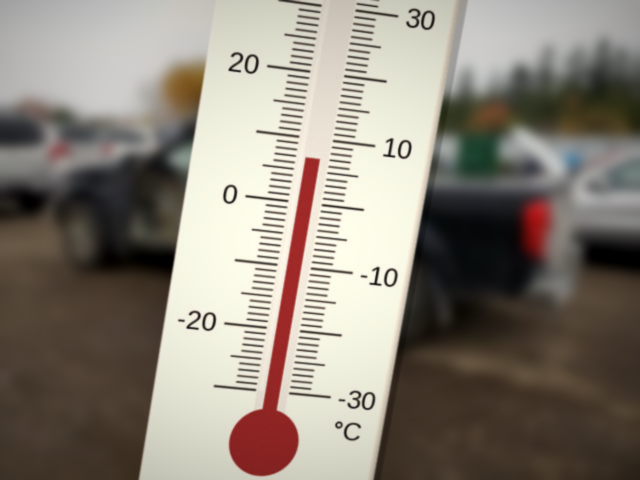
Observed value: 7,°C
